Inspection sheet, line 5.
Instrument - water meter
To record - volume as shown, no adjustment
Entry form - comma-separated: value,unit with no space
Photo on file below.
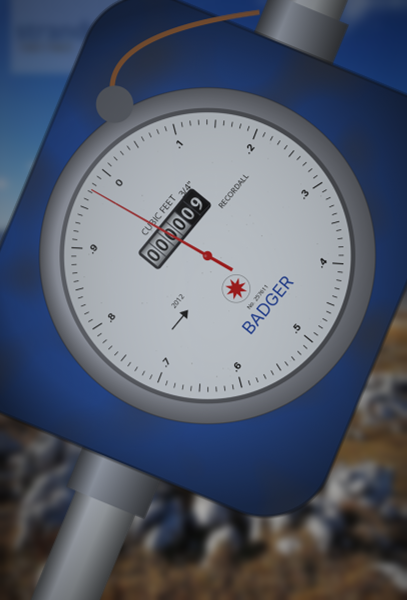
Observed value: 8.97,ft³
